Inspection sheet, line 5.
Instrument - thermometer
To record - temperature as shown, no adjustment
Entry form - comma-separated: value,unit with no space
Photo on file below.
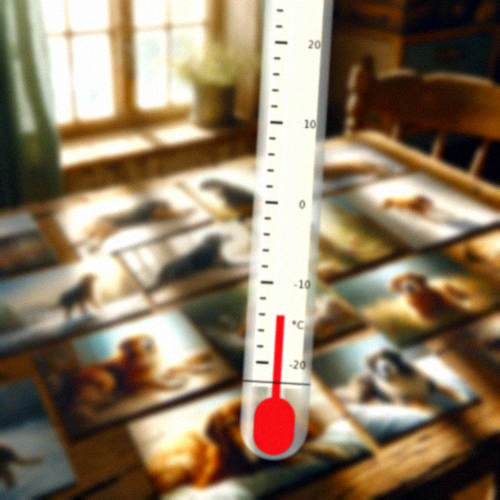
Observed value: -14,°C
